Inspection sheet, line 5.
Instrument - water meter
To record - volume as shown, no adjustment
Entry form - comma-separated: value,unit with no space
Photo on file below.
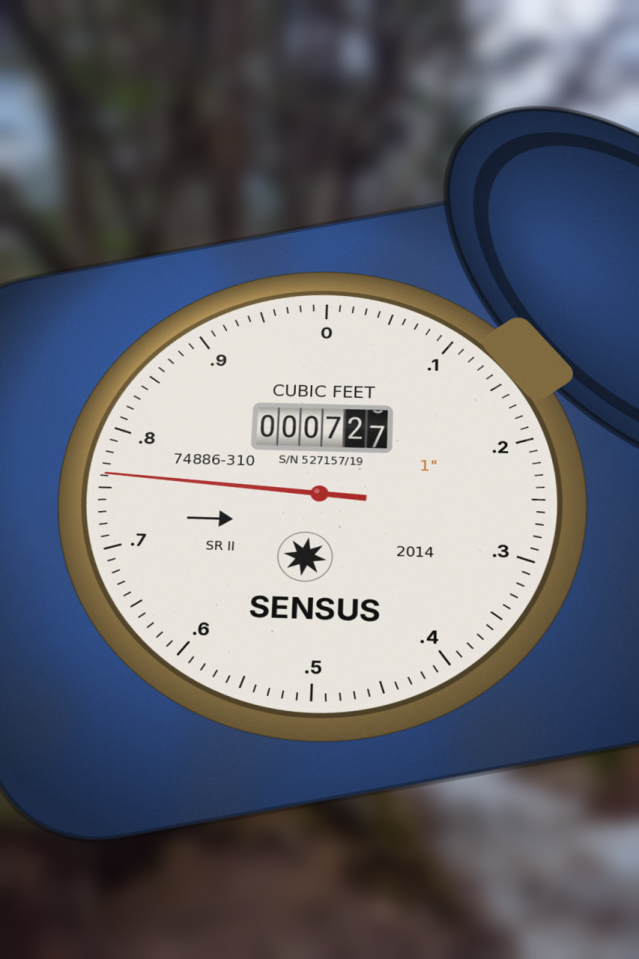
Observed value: 726.76,ft³
